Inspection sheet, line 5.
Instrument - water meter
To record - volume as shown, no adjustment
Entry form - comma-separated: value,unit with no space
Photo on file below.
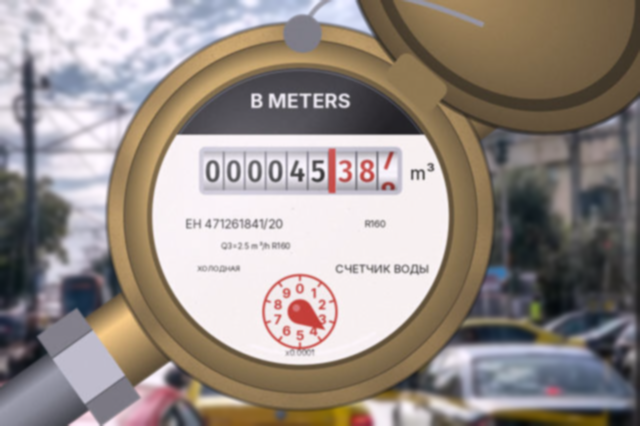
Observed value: 45.3873,m³
